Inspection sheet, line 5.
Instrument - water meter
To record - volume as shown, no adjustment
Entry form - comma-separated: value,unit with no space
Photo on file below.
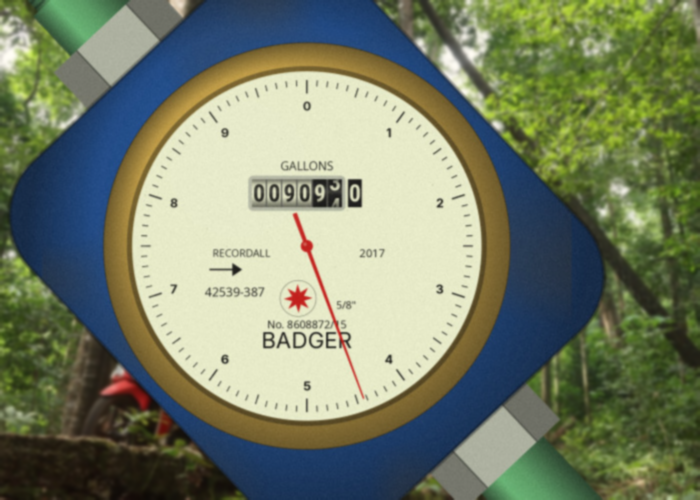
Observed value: 90934.4,gal
